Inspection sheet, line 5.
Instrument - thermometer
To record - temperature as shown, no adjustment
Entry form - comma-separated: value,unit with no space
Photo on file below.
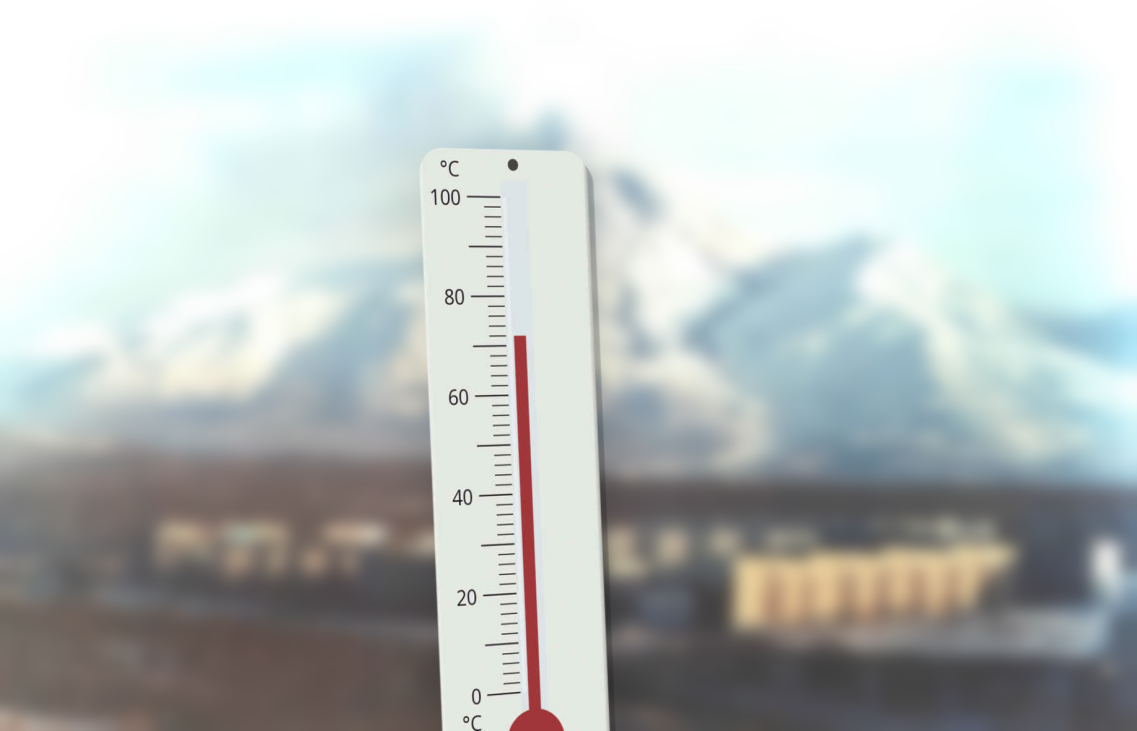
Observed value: 72,°C
